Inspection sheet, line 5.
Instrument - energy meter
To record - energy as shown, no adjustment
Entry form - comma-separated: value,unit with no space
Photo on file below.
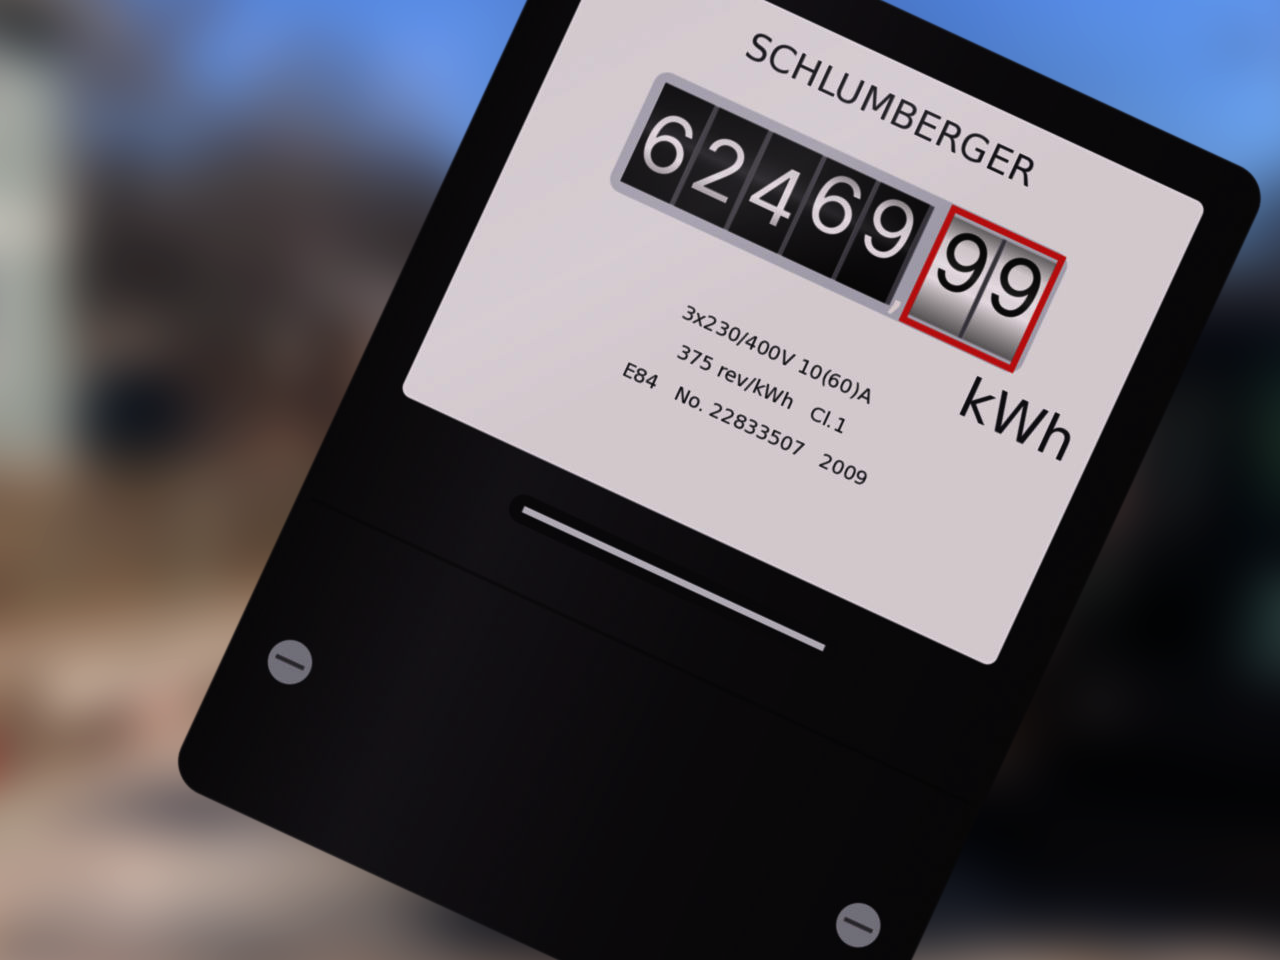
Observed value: 62469.99,kWh
